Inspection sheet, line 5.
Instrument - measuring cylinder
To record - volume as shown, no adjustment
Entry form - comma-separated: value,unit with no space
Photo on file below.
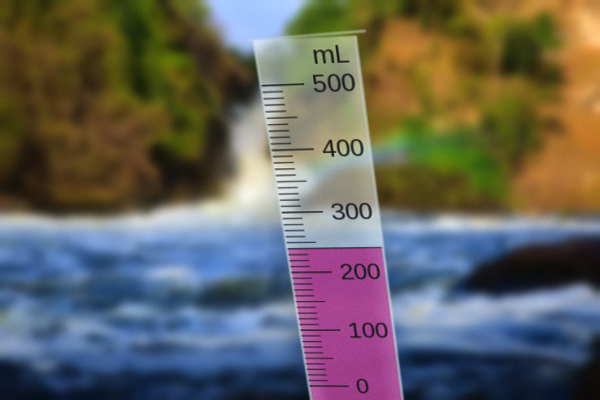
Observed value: 240,mL
